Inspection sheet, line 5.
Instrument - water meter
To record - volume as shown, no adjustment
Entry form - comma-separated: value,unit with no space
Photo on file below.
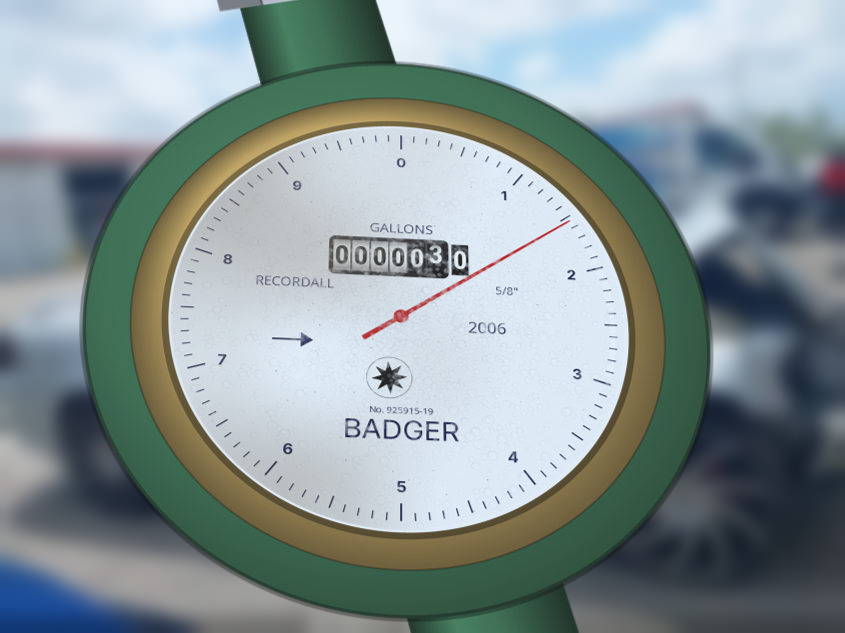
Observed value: 31.5,gal
